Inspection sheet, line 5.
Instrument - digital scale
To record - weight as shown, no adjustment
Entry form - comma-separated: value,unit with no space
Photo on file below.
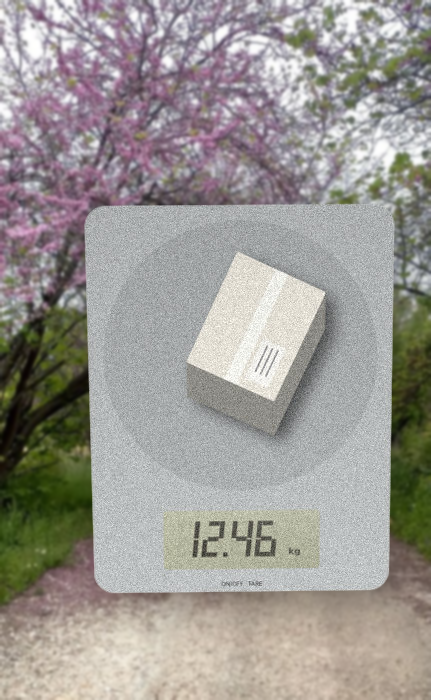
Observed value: 12.46,kg
